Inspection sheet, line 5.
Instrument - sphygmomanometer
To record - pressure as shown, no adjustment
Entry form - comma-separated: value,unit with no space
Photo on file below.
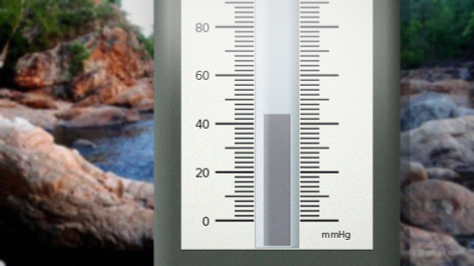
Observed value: 44,mmHg
